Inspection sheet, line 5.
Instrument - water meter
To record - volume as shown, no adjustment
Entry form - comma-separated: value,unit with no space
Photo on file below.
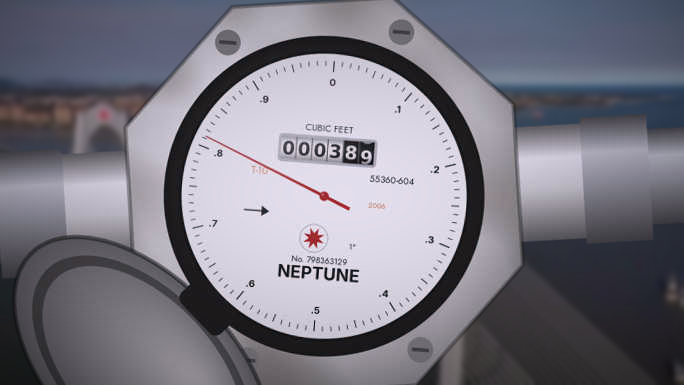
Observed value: 388.81,ft³
